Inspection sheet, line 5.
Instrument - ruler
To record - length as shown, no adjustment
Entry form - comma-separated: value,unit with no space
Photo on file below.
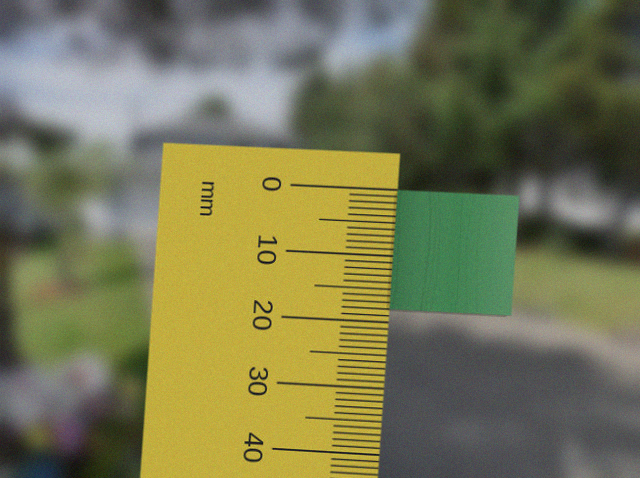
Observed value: 18,mm
